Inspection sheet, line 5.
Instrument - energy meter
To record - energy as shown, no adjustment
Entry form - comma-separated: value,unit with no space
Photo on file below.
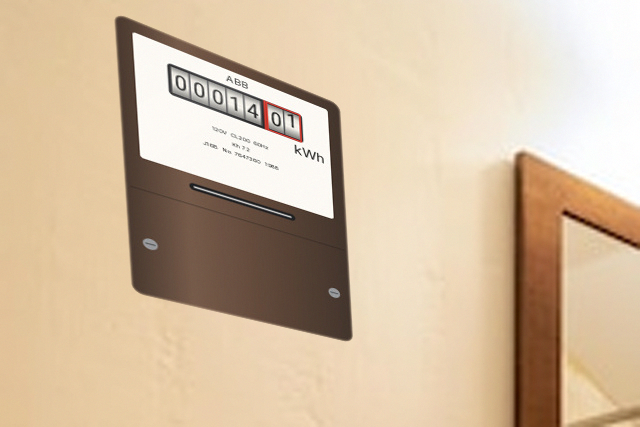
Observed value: 14.01,kWh
